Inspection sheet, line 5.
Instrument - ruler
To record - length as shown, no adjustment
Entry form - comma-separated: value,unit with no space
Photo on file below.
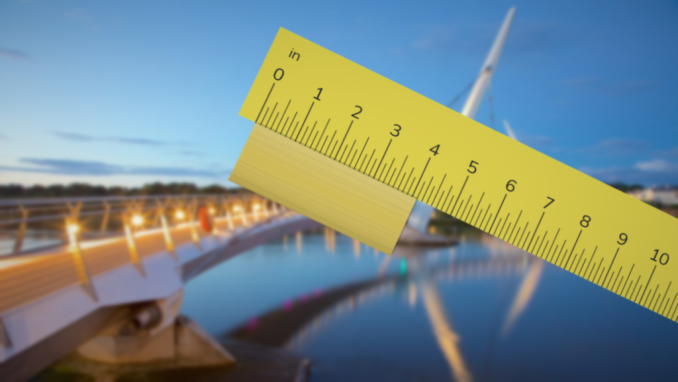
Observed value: 4.125,in
